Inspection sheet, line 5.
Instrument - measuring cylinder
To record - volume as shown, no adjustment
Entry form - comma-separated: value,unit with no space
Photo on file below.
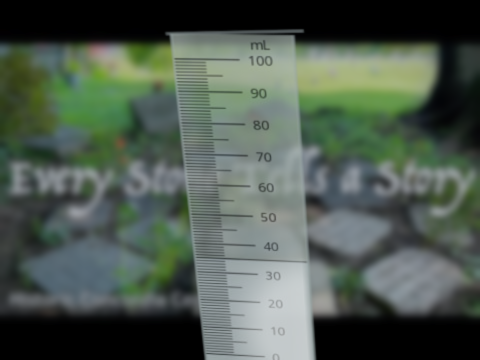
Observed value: 35,mL
